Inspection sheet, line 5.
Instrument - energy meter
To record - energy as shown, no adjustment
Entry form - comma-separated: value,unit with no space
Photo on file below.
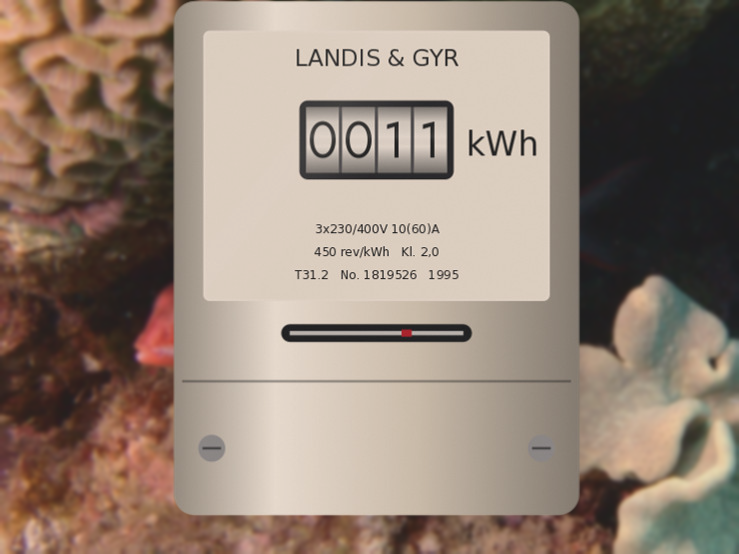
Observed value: 11,kWh
